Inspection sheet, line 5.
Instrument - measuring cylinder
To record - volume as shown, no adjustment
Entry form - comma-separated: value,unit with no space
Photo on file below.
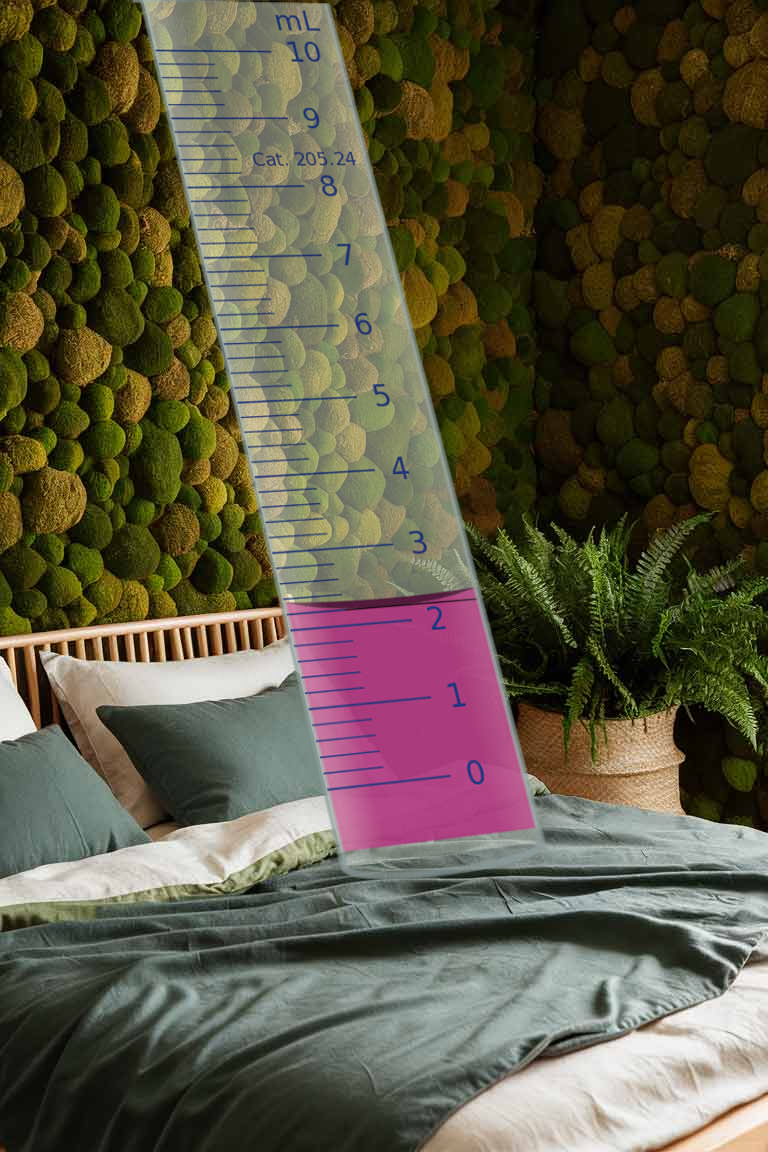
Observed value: 2.2,mL
